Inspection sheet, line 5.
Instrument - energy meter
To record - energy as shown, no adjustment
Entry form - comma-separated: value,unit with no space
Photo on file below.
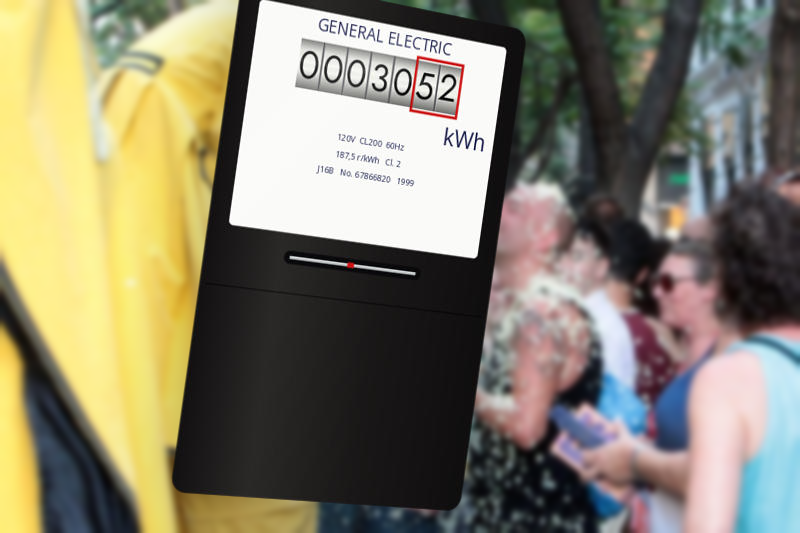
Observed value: 30.52,kWh
